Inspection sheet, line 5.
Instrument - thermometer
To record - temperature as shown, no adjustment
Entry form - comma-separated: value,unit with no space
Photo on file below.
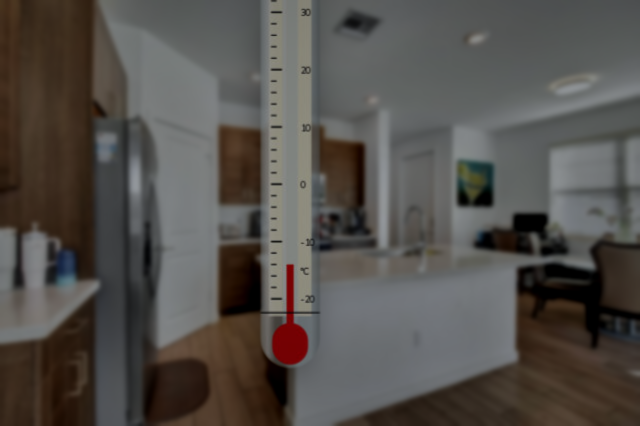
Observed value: -14,°C
